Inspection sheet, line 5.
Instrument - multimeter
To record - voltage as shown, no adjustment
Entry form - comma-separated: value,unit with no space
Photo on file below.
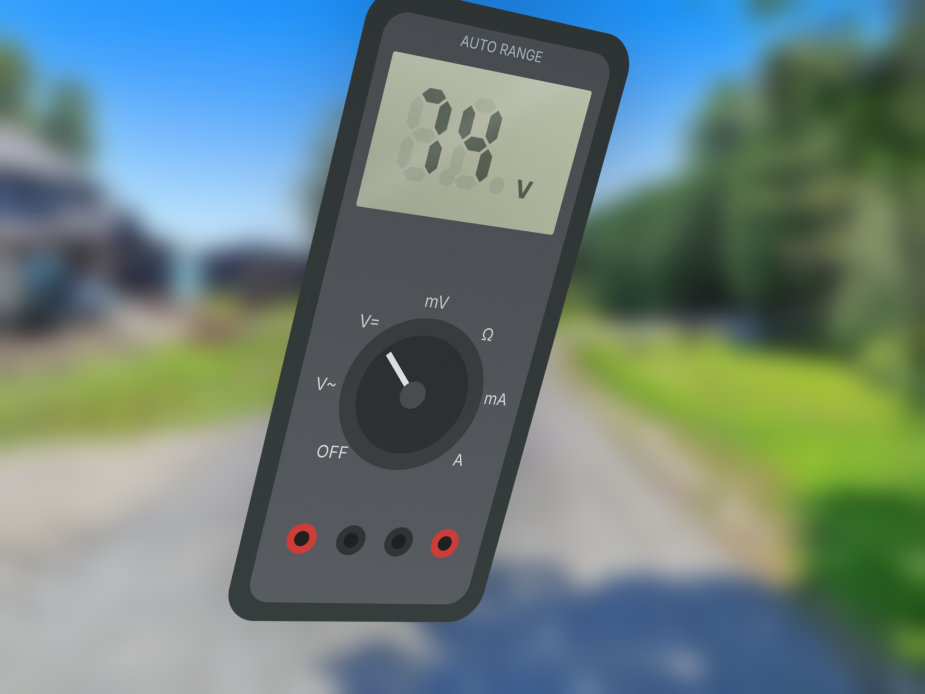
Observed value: 74,V
